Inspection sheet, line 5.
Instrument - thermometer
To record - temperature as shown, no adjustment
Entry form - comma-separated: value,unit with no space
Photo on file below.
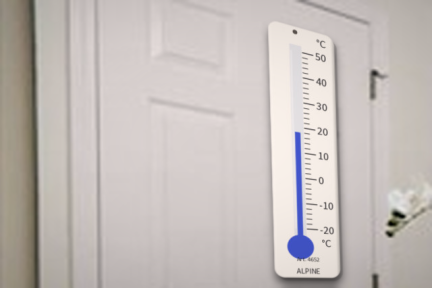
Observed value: 18,°C
